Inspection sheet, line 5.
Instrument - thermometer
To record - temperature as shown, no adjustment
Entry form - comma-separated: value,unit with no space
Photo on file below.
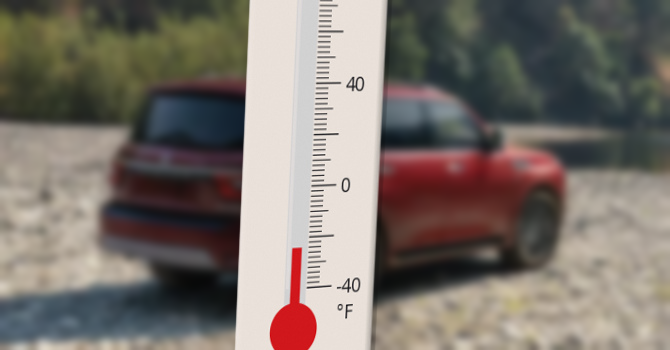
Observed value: -24,°F
